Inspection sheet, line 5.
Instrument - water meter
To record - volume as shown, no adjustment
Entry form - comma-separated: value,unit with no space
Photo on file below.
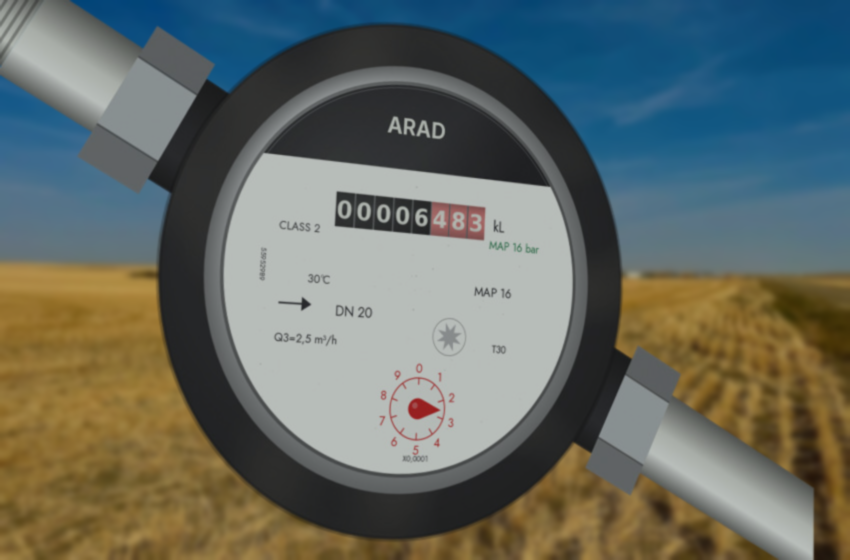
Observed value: 6.4832,kL
